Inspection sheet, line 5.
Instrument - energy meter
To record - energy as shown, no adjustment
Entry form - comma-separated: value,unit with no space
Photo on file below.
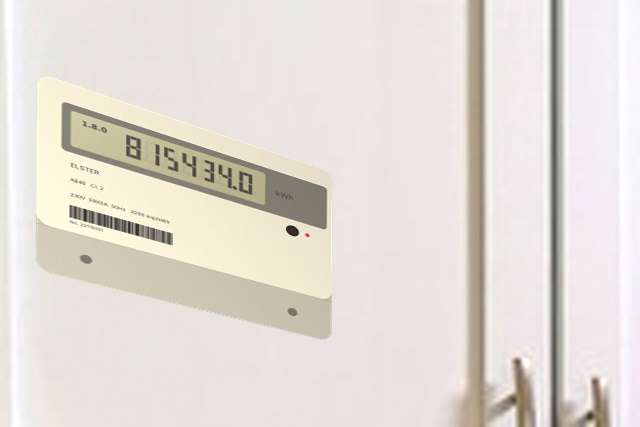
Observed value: 815434.0,kWh
